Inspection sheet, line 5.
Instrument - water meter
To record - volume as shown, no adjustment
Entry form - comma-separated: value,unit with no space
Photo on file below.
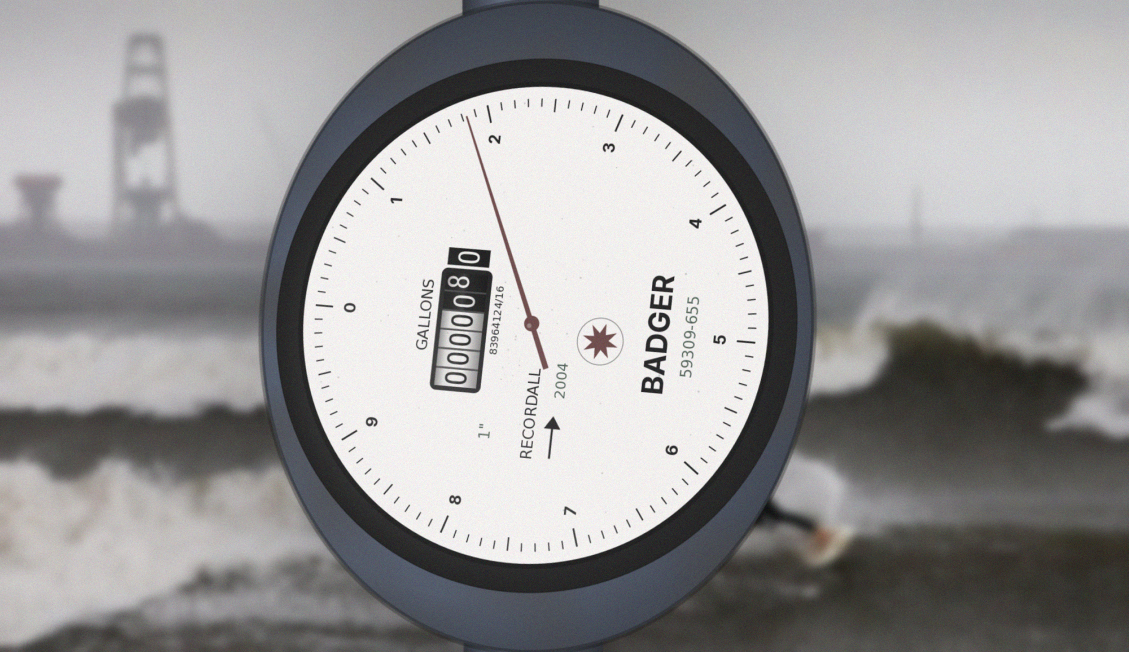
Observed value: 81.8,gal
